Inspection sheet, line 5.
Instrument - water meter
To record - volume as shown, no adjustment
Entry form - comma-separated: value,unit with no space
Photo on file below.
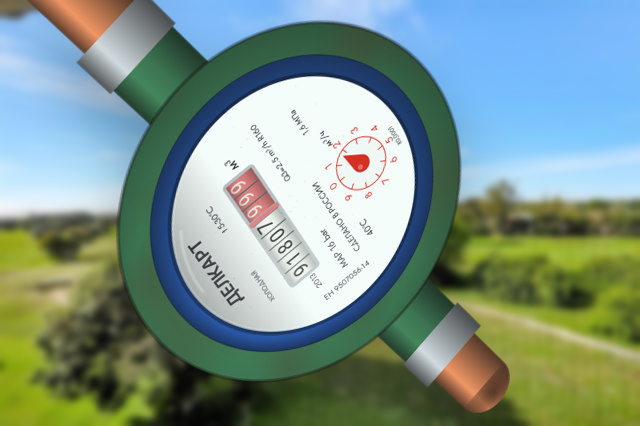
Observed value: 91807.9991,m³
